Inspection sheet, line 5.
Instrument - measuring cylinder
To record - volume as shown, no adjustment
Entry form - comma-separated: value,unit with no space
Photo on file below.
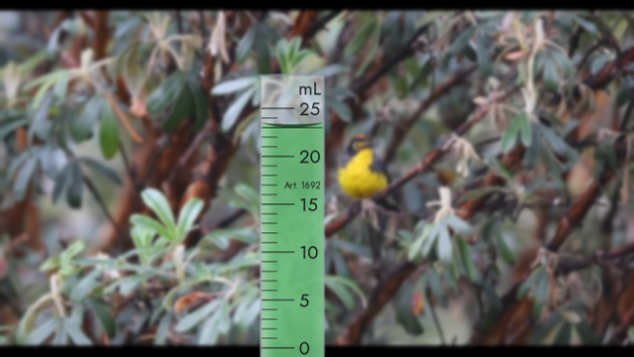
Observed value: 23,mL
